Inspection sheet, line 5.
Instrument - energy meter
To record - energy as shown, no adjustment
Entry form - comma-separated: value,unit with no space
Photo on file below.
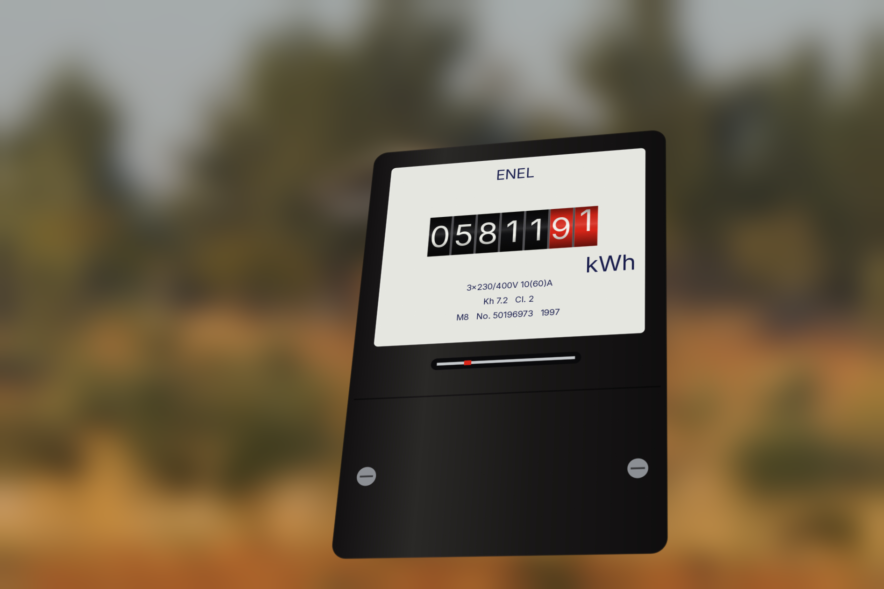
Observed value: 5811.91,kWh
